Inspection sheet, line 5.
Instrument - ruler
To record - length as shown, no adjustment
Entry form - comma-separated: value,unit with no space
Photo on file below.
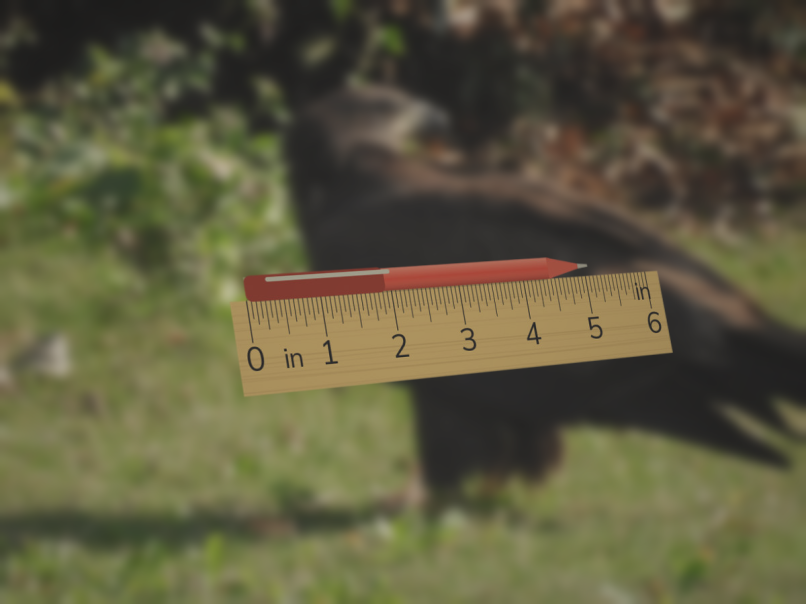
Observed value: 5.0625,in
